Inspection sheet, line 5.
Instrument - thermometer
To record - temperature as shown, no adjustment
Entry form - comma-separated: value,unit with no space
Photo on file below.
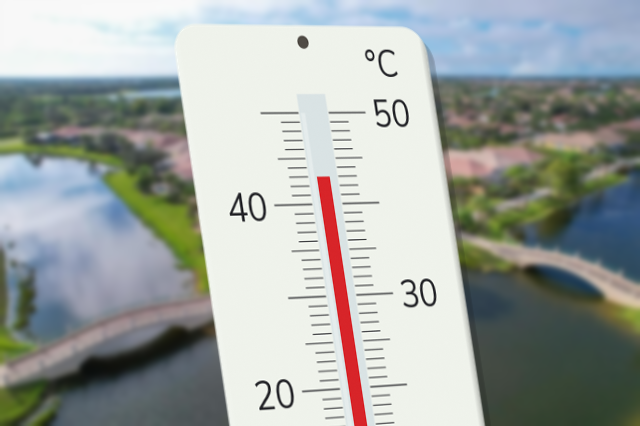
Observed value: 43,°C
